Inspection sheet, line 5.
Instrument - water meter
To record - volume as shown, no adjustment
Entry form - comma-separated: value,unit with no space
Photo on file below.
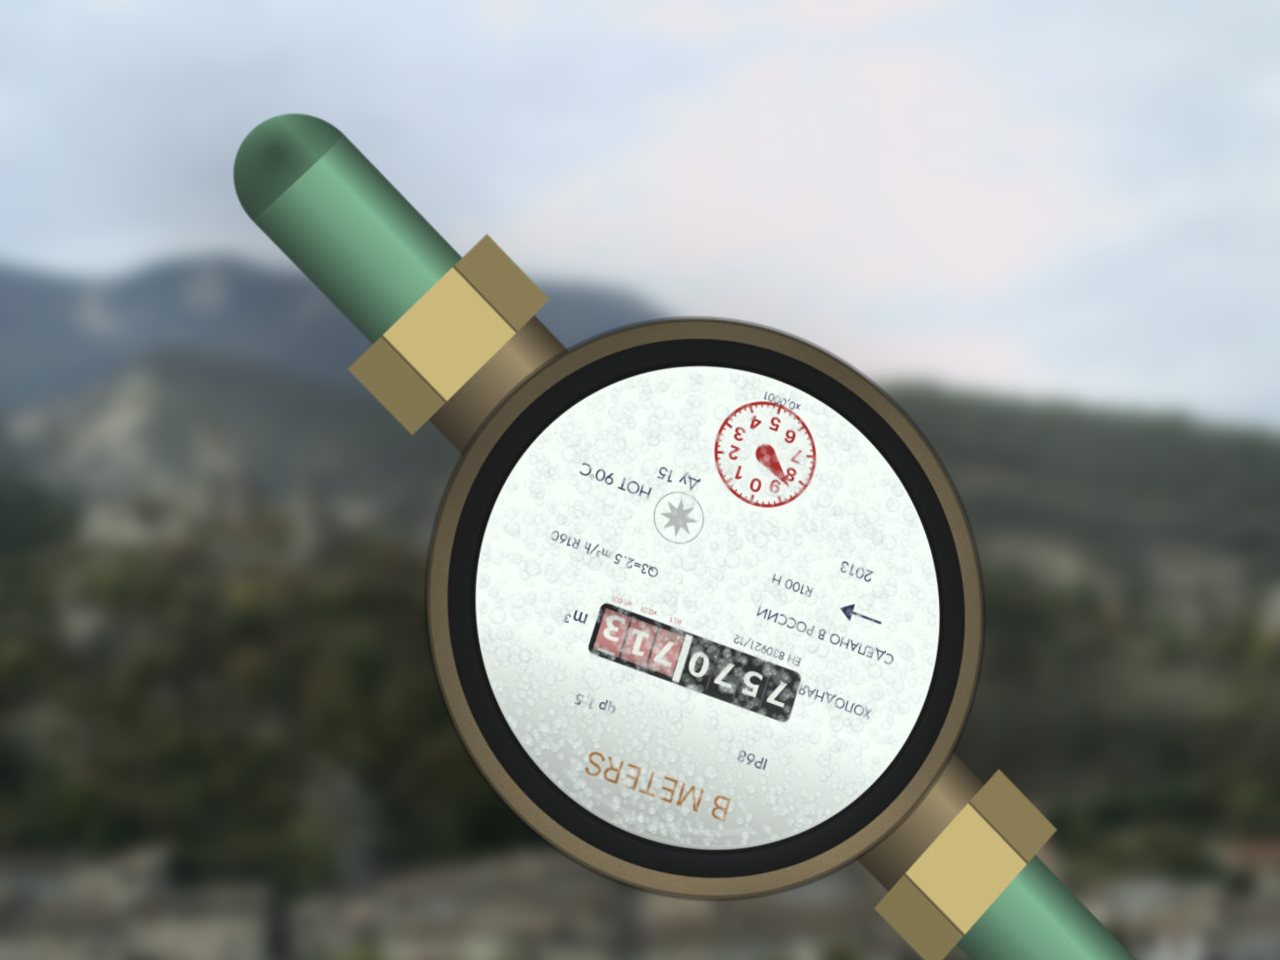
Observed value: 7570.7128,m³
